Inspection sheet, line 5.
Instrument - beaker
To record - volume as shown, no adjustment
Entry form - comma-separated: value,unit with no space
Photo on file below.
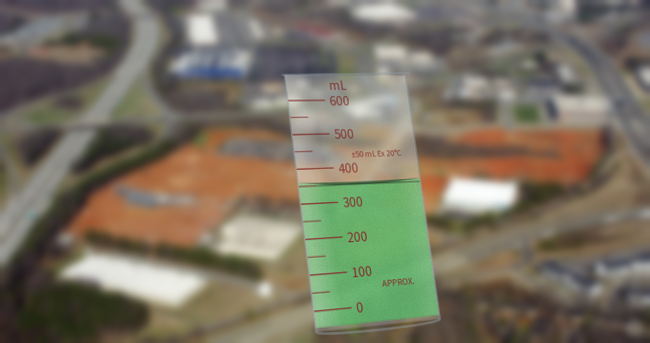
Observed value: 350,mL
